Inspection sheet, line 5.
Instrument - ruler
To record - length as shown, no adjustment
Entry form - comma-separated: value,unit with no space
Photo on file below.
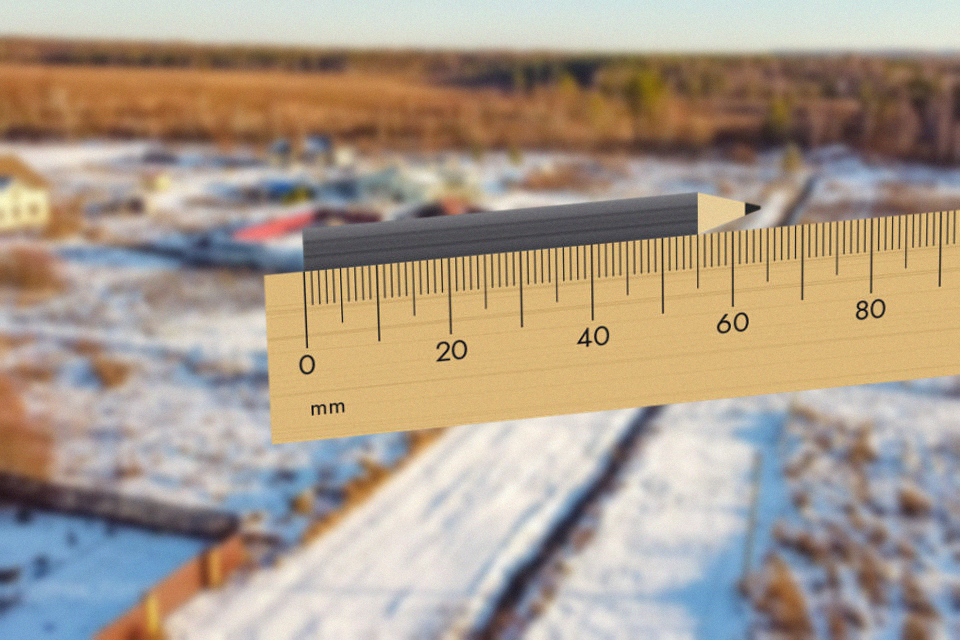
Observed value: 64,mm
